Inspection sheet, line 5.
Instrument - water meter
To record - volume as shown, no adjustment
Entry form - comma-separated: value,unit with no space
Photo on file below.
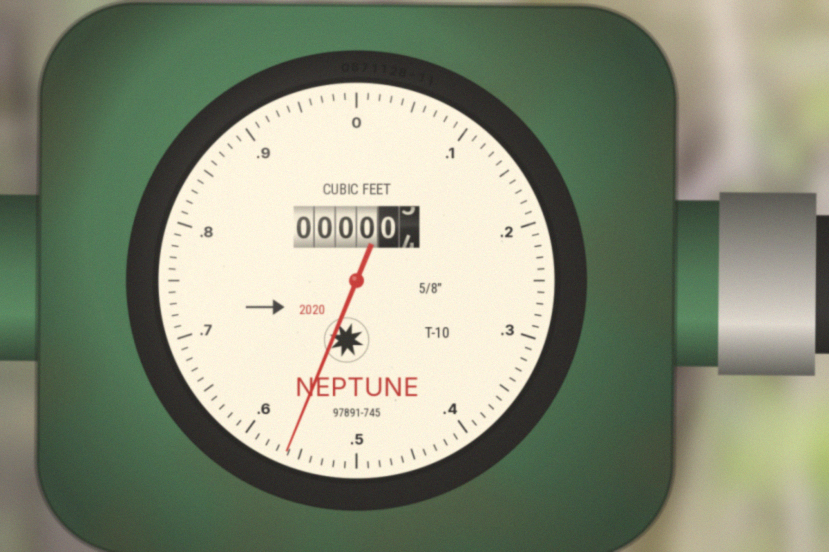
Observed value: 3.56,ft³
